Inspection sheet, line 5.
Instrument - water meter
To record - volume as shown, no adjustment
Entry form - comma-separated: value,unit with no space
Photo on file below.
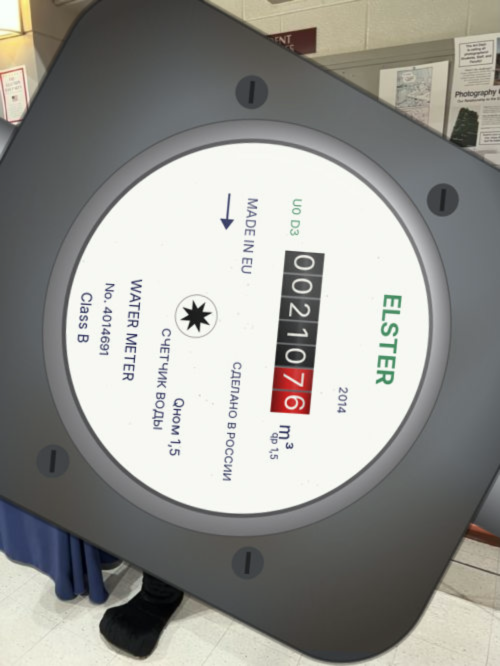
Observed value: 210.76,m³
